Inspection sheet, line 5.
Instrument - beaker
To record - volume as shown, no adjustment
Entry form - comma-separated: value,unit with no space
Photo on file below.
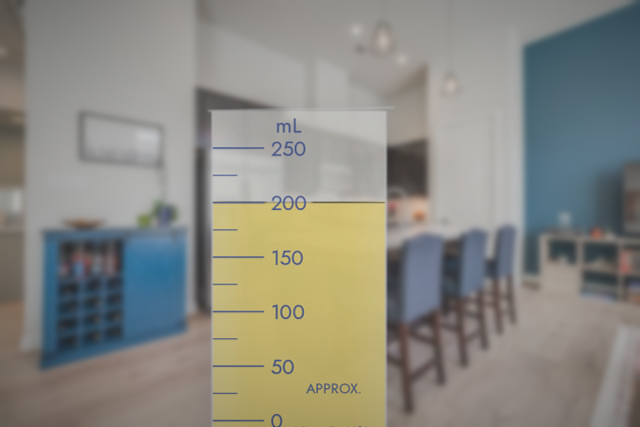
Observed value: 200,mL
